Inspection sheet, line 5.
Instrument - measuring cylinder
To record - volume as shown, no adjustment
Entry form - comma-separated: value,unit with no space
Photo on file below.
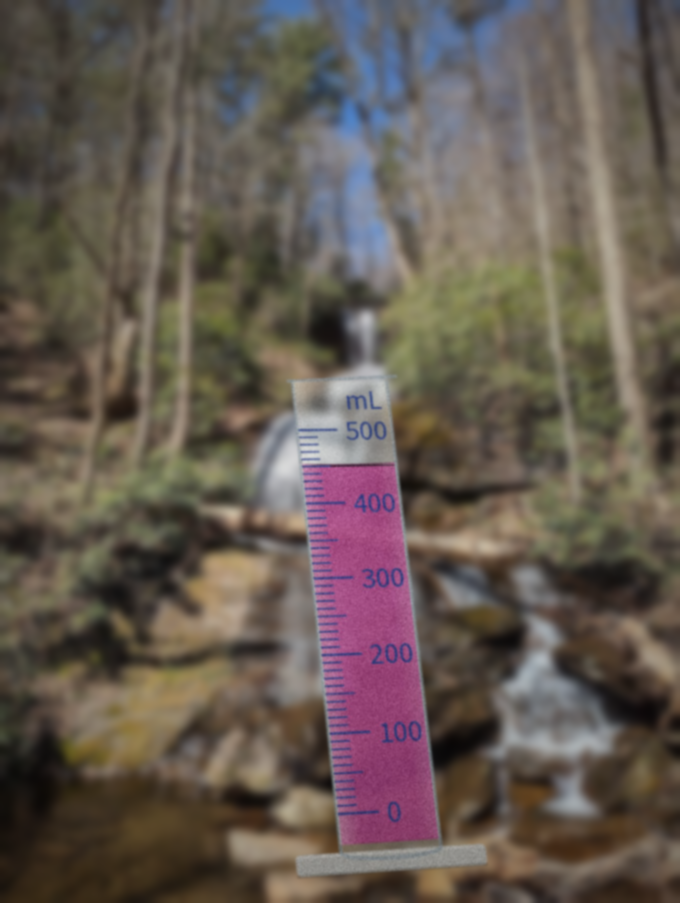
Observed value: 450,mL
